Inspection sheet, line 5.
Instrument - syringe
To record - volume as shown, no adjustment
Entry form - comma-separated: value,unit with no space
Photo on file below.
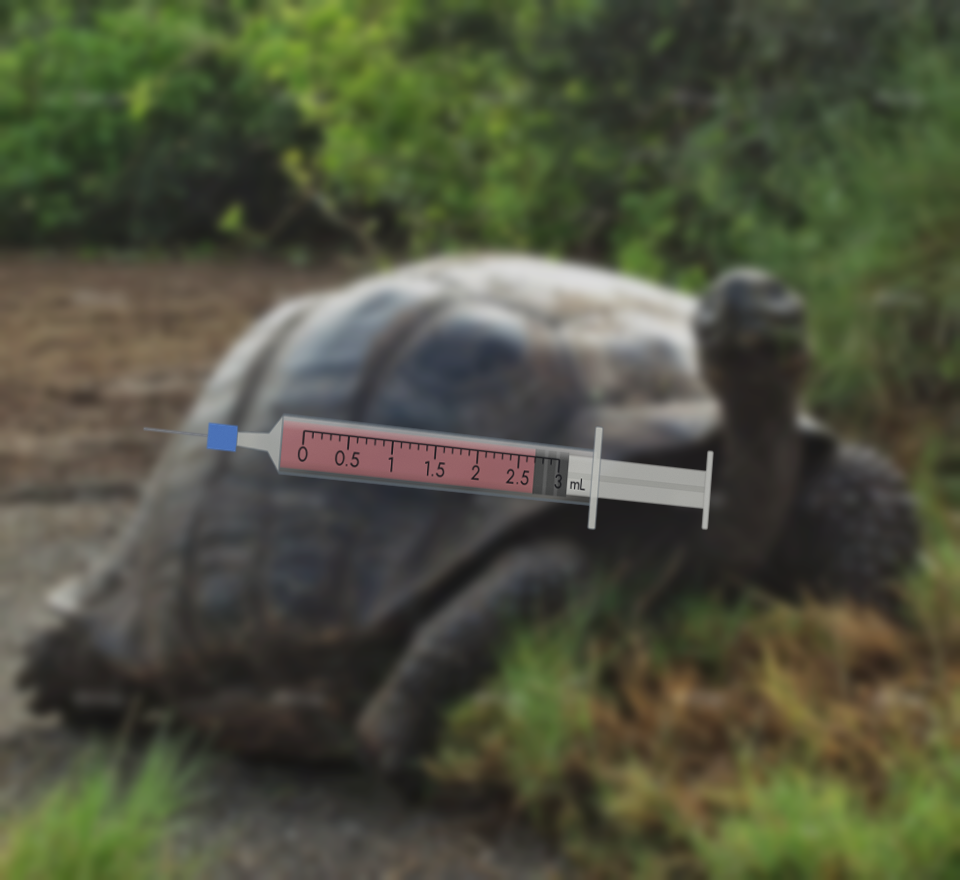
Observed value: 2.7,mL
